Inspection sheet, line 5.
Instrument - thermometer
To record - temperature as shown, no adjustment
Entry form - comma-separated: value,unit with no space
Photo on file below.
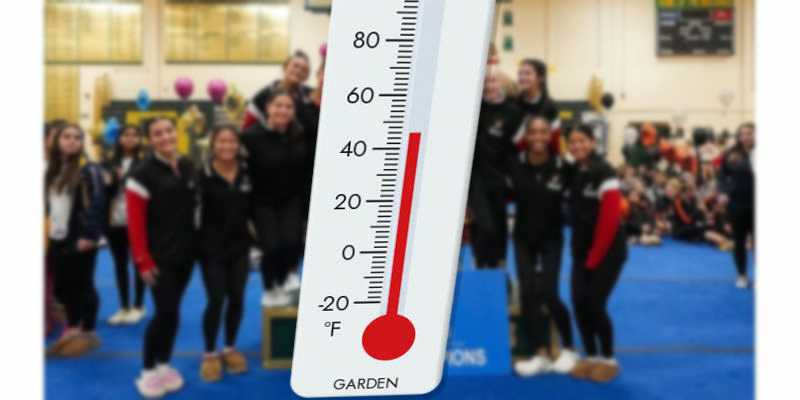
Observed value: 46,°F
